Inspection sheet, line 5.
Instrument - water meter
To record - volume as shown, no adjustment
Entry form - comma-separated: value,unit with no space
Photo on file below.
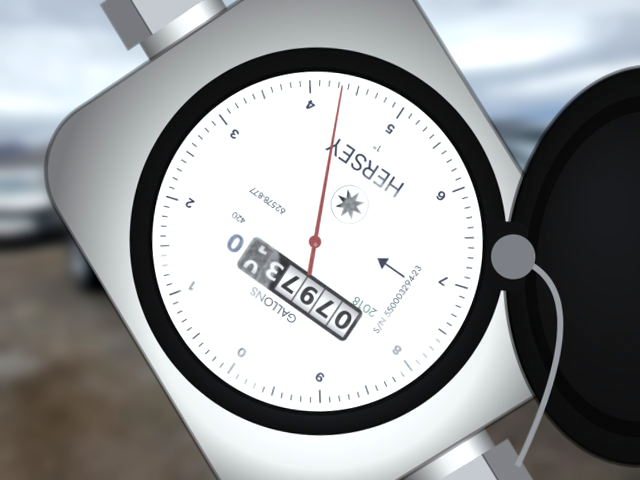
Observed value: 797304.3,gal
